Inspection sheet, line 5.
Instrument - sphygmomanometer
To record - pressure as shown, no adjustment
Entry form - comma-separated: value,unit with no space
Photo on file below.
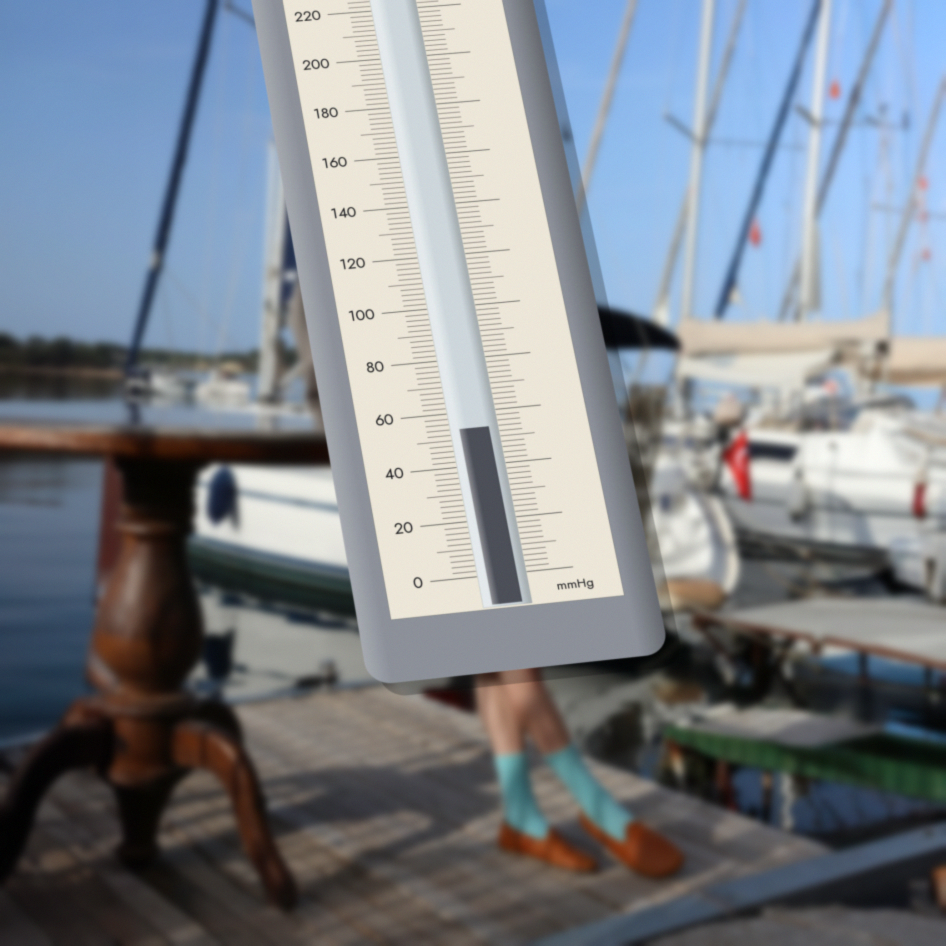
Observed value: 54,mmHg
